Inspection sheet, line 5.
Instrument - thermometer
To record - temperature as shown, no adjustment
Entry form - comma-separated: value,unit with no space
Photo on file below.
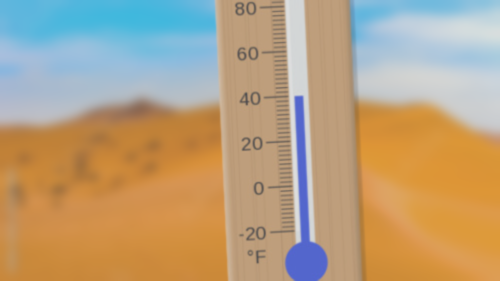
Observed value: 40,°F
